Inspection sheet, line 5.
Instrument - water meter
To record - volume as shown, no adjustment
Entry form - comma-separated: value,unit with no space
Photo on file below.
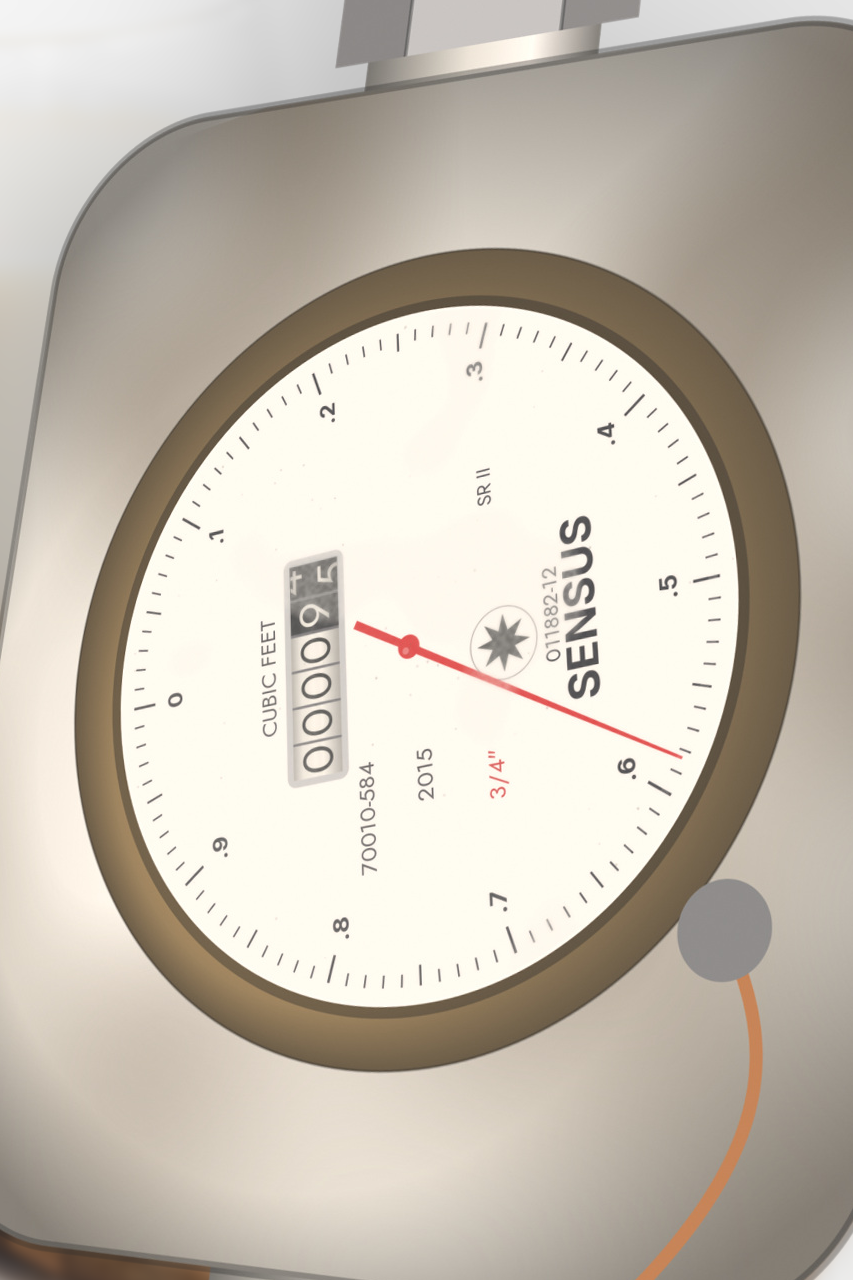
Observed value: 94.58,ft³
